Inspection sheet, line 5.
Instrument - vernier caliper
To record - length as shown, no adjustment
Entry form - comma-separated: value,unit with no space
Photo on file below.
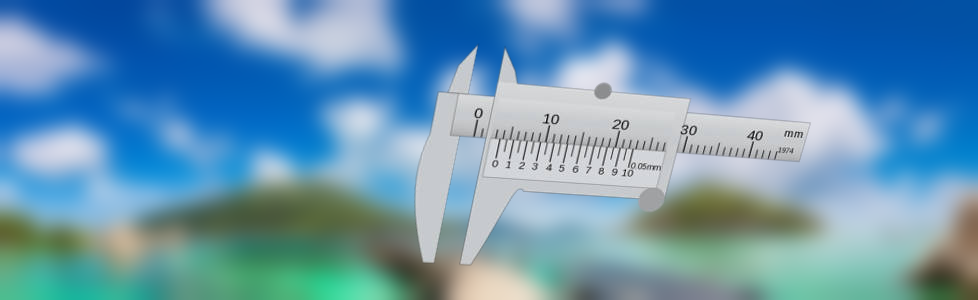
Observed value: 3.6,mm
